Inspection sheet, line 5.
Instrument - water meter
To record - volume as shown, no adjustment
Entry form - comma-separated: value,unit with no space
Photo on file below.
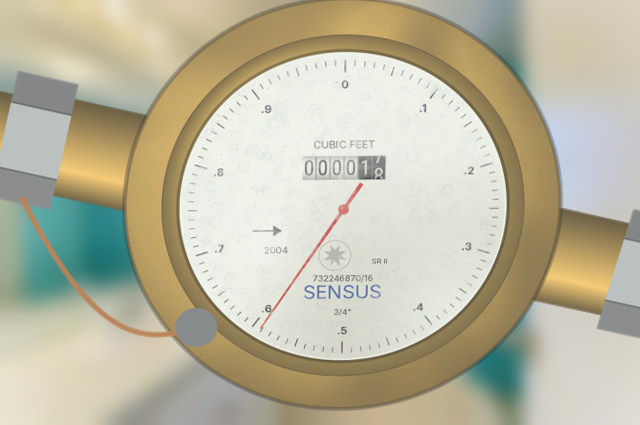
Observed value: 17.59,ft³
